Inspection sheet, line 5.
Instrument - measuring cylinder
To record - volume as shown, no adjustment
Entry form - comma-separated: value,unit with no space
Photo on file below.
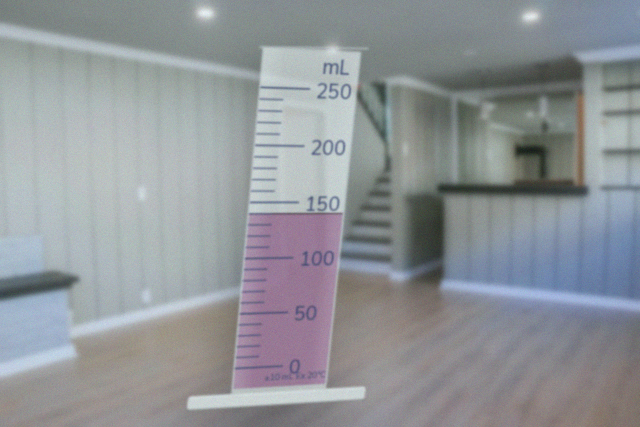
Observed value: 140,mL
